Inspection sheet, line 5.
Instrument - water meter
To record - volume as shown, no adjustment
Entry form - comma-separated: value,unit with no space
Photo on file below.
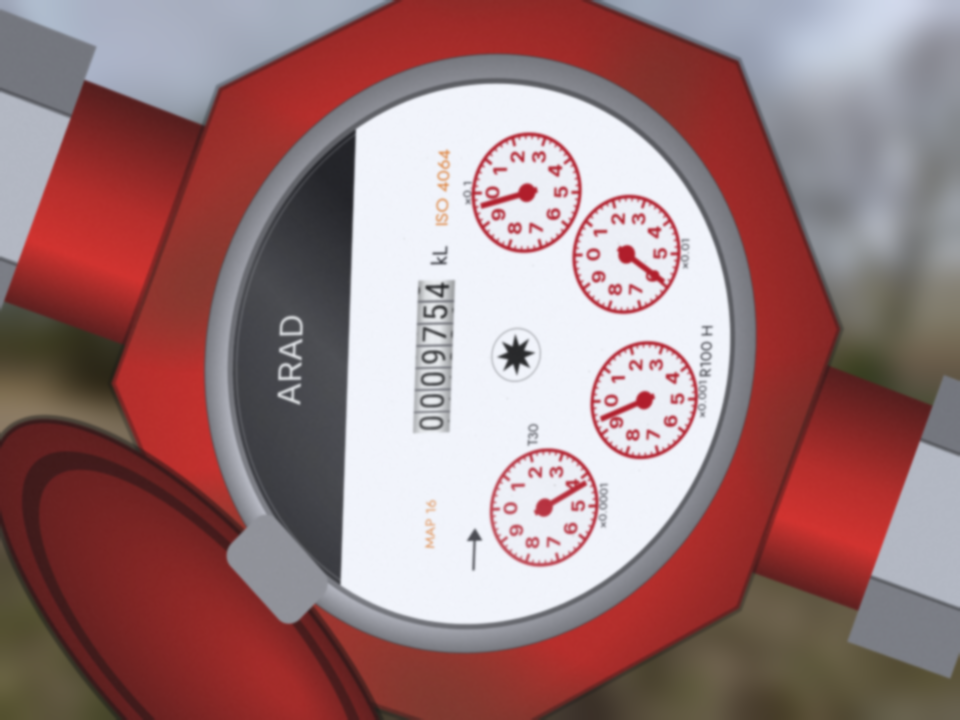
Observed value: 9753.9594,kL
